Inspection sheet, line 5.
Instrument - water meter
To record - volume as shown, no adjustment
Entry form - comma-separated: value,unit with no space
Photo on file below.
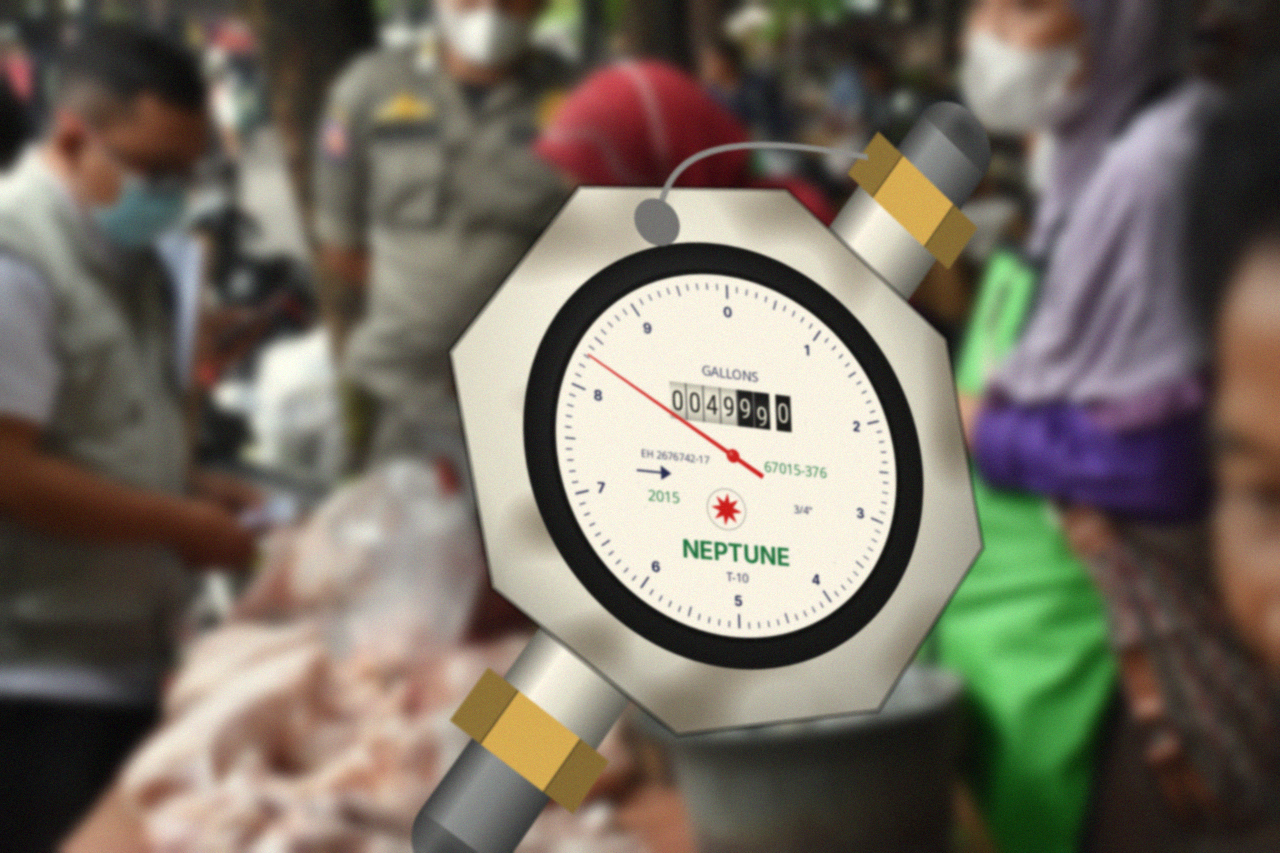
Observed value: 49988.3,gal
